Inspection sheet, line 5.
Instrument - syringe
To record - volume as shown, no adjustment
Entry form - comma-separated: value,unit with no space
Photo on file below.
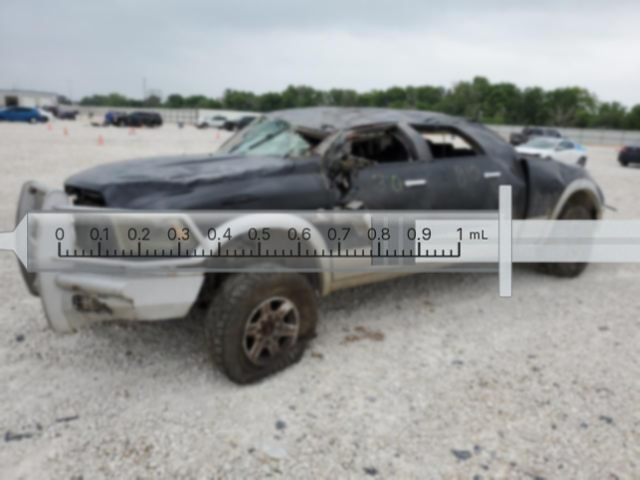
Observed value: 0.78,mL
